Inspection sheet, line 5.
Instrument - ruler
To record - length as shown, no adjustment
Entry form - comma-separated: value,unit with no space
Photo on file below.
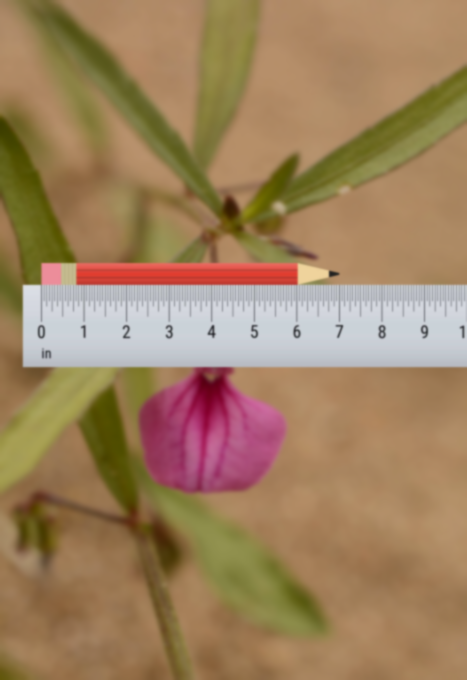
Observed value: 7,in
